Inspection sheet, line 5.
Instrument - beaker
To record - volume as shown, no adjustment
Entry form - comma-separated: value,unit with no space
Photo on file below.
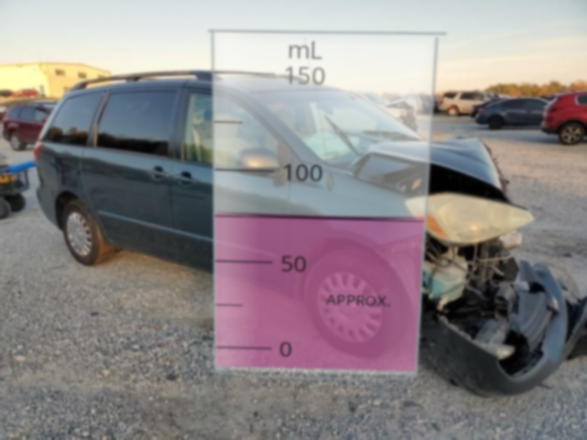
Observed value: 75,mL
